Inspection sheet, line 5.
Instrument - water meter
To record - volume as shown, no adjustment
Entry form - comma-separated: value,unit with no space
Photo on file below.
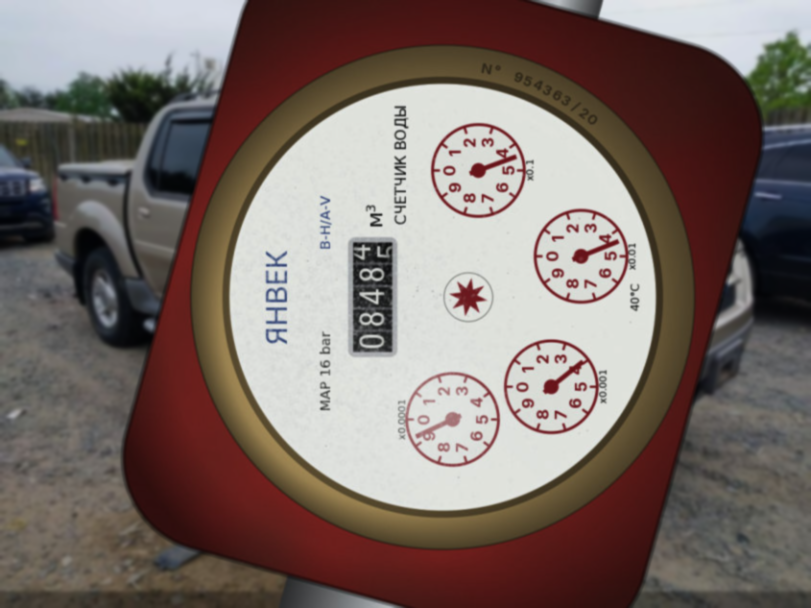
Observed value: 8484.4439,m³
